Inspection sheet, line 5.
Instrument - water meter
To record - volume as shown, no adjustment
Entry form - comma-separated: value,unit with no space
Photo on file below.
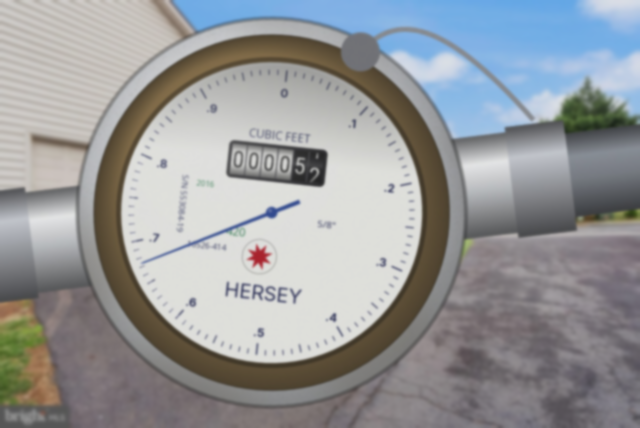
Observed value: 51.67,ft³
